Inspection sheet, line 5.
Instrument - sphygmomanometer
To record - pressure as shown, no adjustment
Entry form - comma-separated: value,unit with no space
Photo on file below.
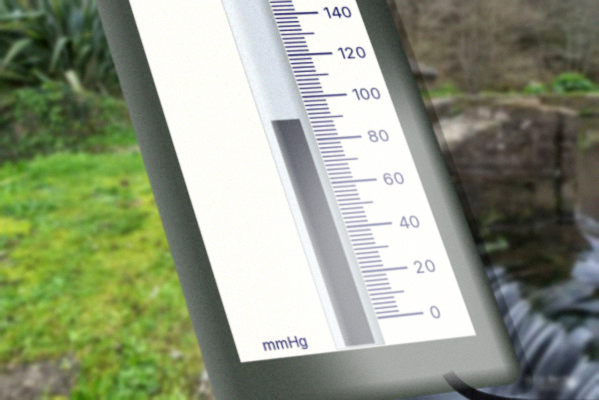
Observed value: 90,mmHg
